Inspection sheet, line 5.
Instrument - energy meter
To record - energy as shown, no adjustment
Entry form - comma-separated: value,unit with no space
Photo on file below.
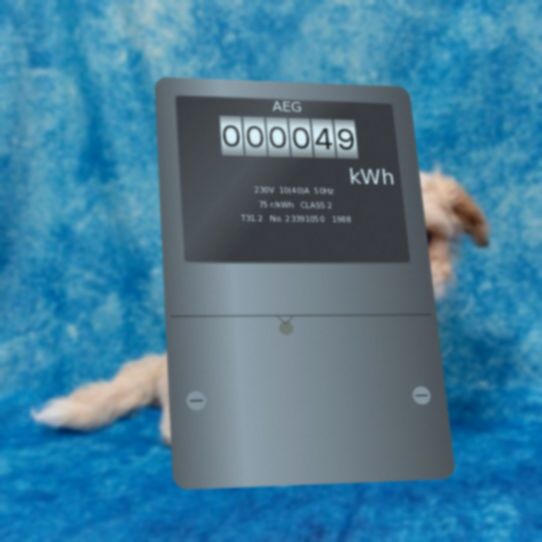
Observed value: 49,kWh
